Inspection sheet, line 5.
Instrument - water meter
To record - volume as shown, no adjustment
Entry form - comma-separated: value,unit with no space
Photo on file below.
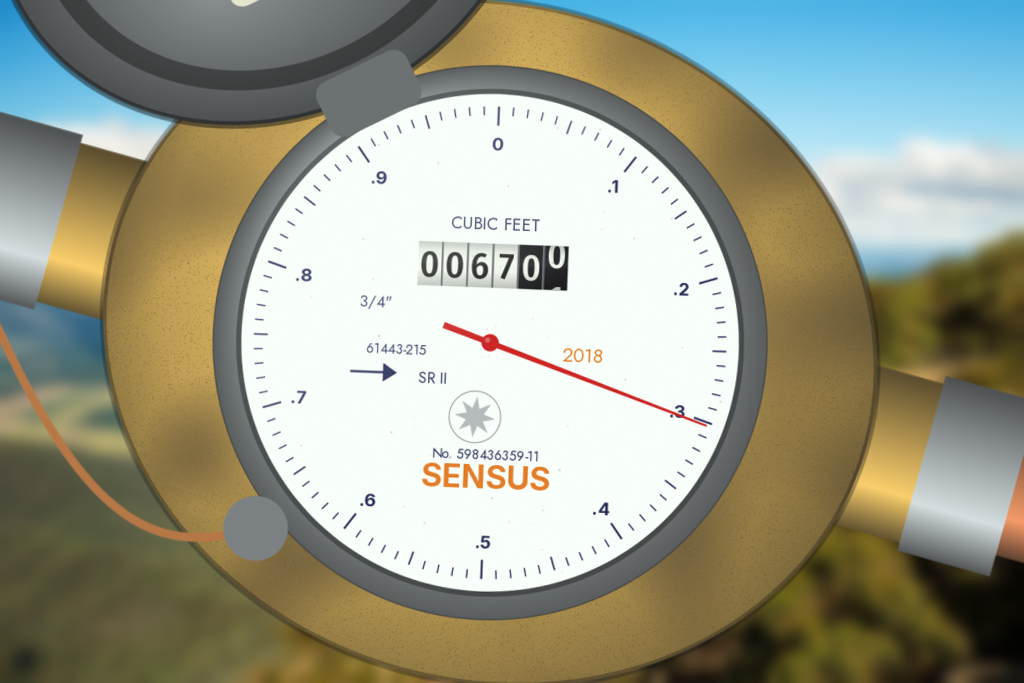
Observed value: 6700.30,ft³
